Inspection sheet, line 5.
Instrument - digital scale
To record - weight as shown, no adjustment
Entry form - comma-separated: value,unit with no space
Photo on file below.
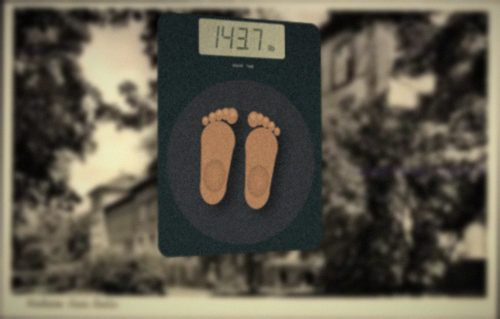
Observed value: 143.7,lb
